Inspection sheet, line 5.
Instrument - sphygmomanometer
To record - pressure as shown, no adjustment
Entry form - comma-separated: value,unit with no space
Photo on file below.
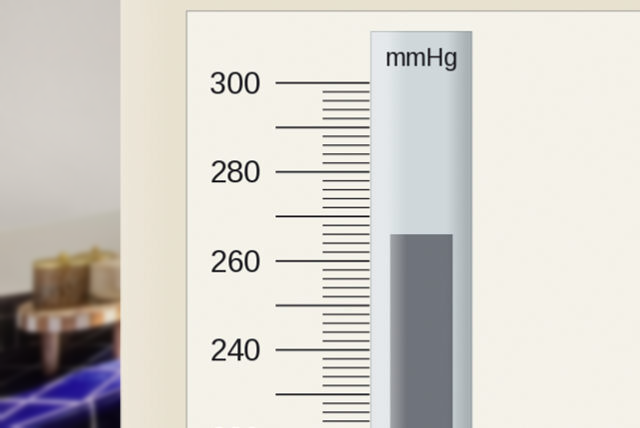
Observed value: 266,mmHg
